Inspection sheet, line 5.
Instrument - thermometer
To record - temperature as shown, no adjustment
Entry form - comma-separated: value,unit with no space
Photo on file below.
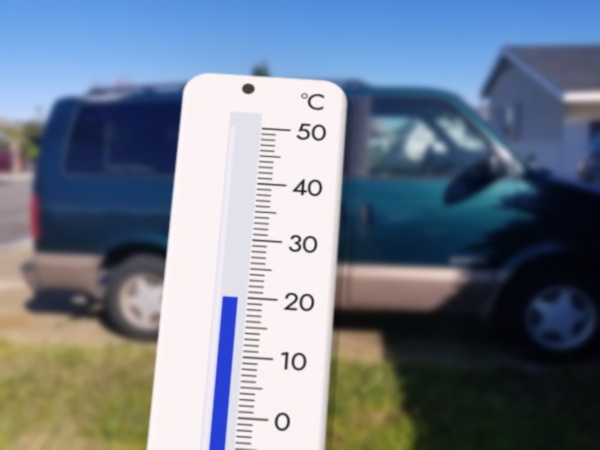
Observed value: 20,°C
